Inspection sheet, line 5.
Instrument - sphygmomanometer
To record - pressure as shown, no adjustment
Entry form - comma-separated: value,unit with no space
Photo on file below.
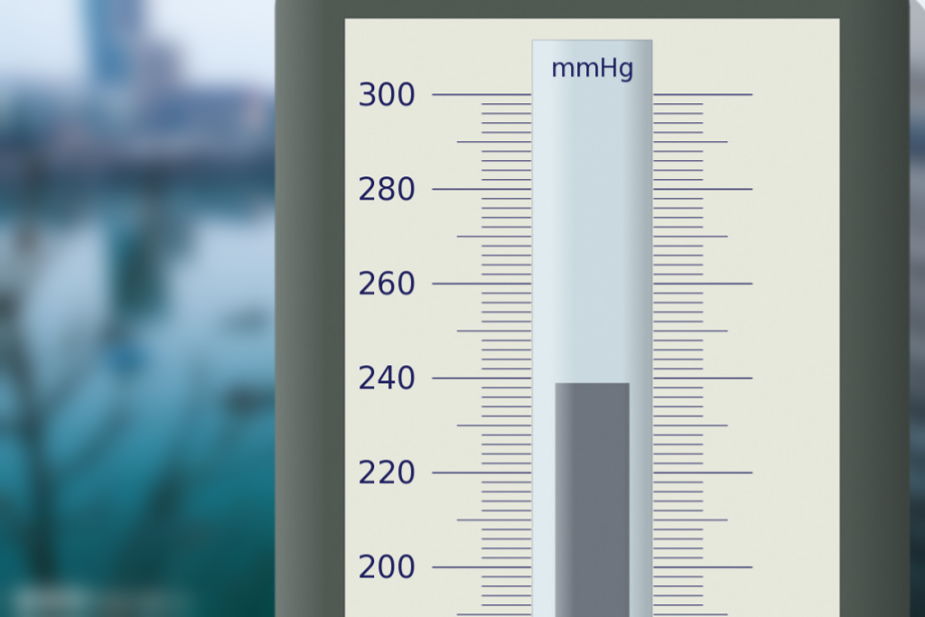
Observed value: 239,mmHg
